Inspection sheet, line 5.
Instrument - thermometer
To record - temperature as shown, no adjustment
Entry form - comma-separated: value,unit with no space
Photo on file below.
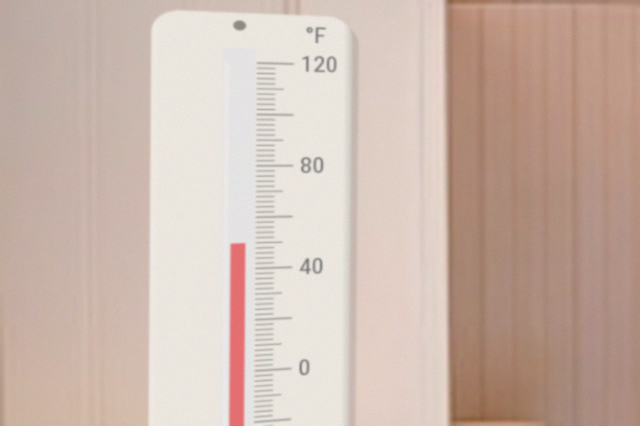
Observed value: 50,°F
